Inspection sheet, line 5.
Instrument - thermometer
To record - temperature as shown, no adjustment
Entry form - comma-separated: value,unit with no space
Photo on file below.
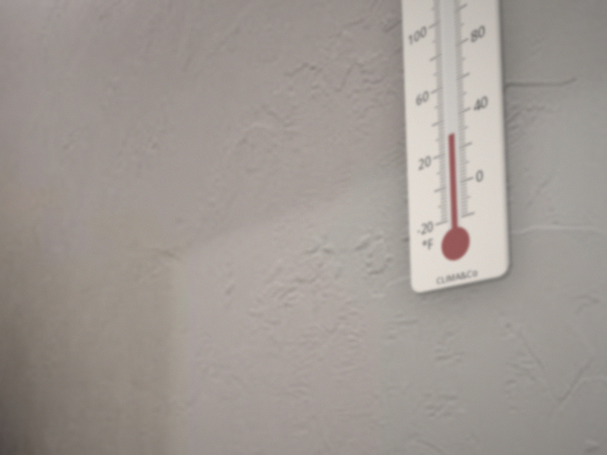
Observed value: 30,°F
